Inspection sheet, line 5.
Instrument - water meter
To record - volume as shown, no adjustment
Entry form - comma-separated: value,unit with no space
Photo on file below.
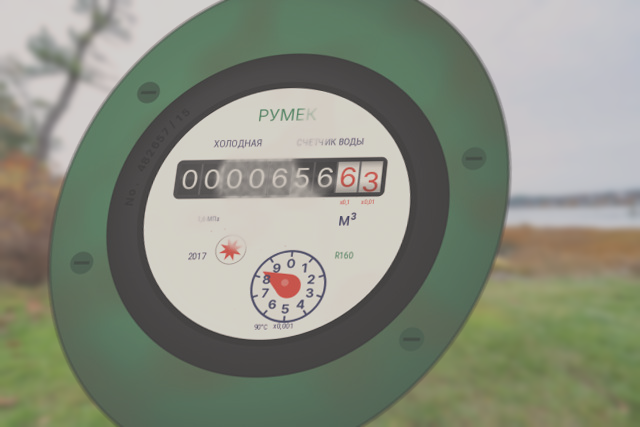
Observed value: 656.628,m³
